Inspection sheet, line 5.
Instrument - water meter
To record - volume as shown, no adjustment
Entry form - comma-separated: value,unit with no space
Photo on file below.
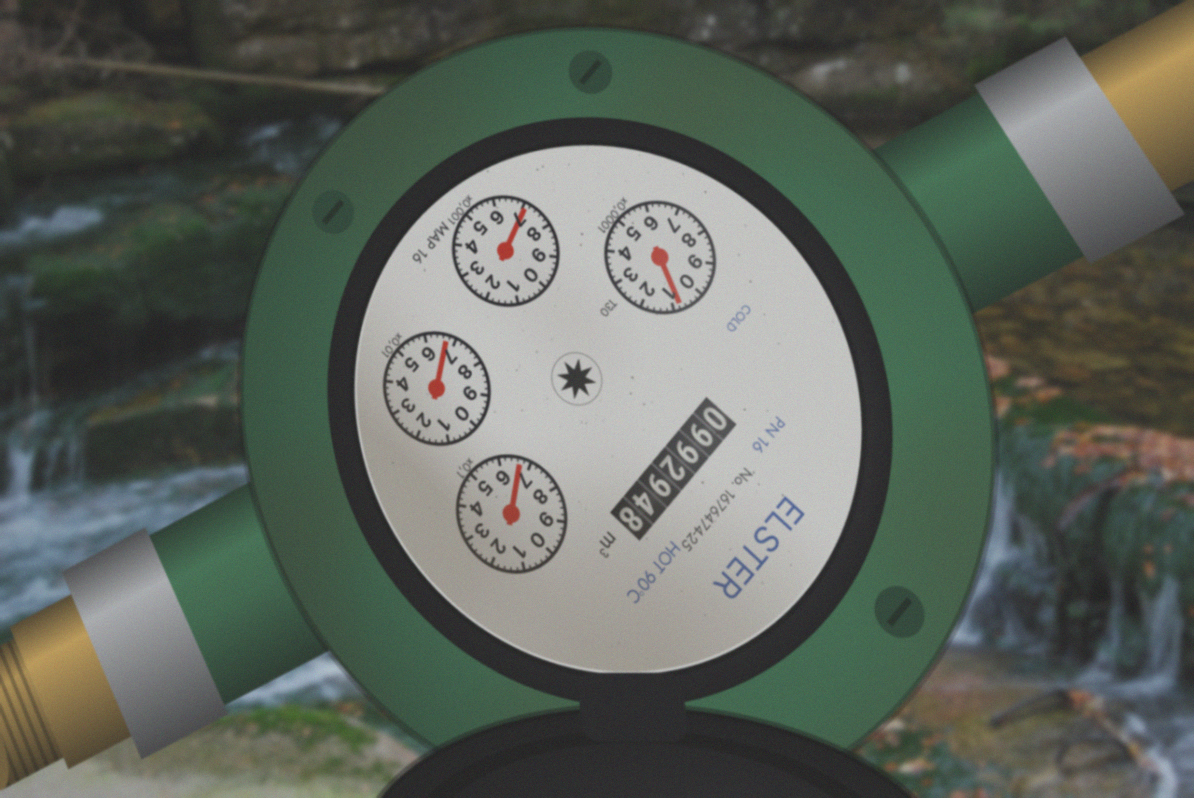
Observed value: 992948.6670,m³
